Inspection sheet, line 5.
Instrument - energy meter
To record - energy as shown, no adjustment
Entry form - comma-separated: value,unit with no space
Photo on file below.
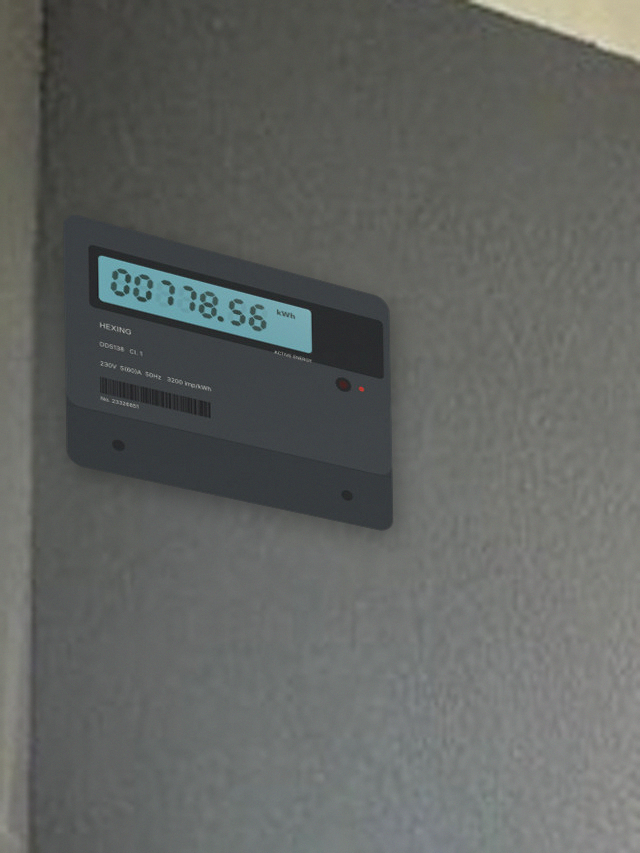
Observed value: 778.56,kWh
